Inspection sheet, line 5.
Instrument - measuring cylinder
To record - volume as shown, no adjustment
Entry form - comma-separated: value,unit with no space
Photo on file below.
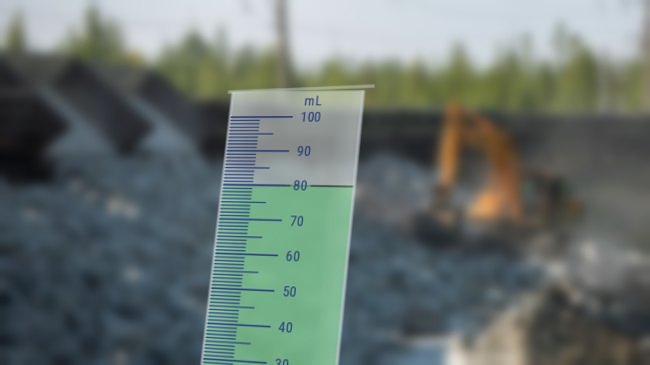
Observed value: 80,mL
